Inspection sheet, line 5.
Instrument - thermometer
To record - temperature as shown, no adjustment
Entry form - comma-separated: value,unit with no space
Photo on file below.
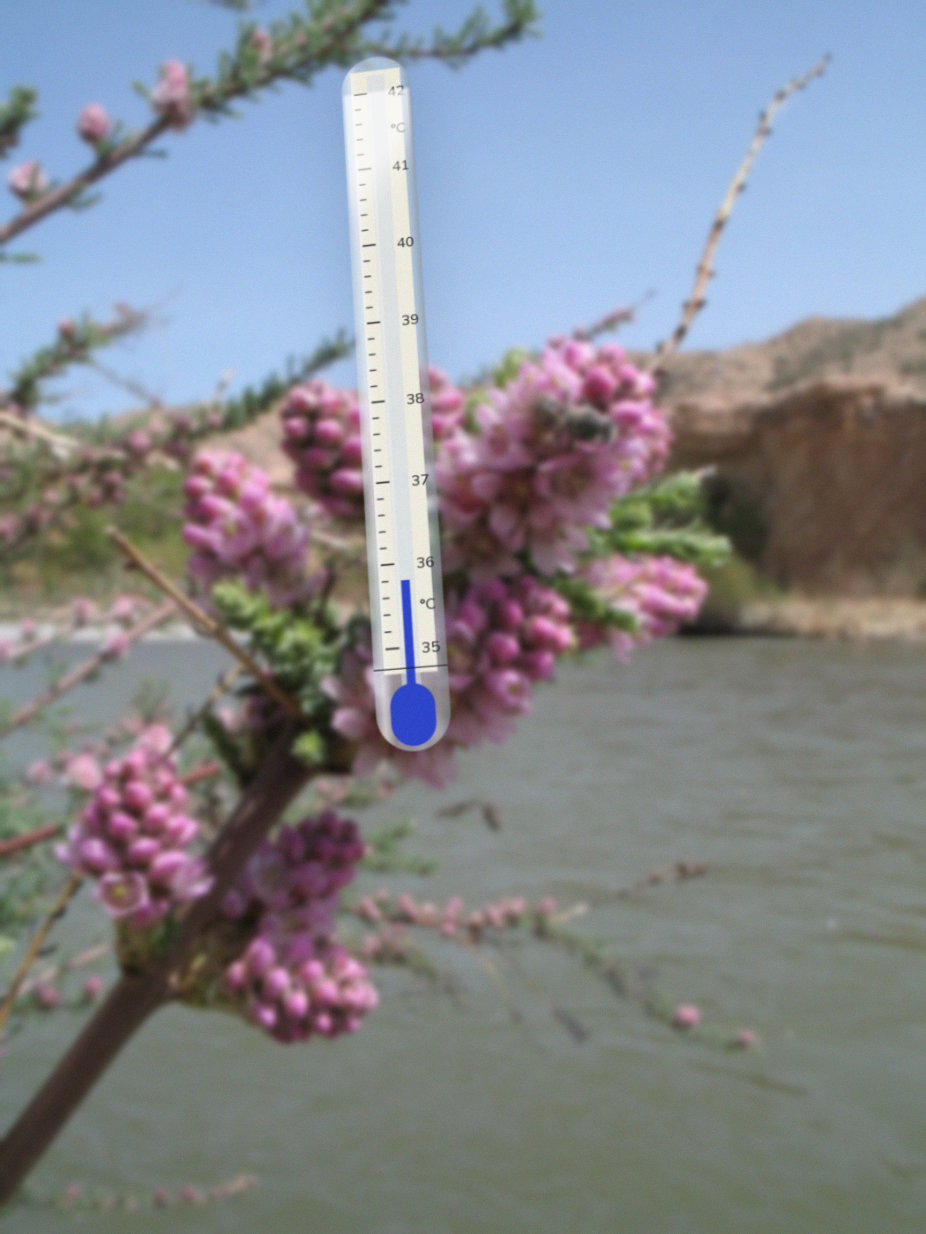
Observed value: 35.8,°C
